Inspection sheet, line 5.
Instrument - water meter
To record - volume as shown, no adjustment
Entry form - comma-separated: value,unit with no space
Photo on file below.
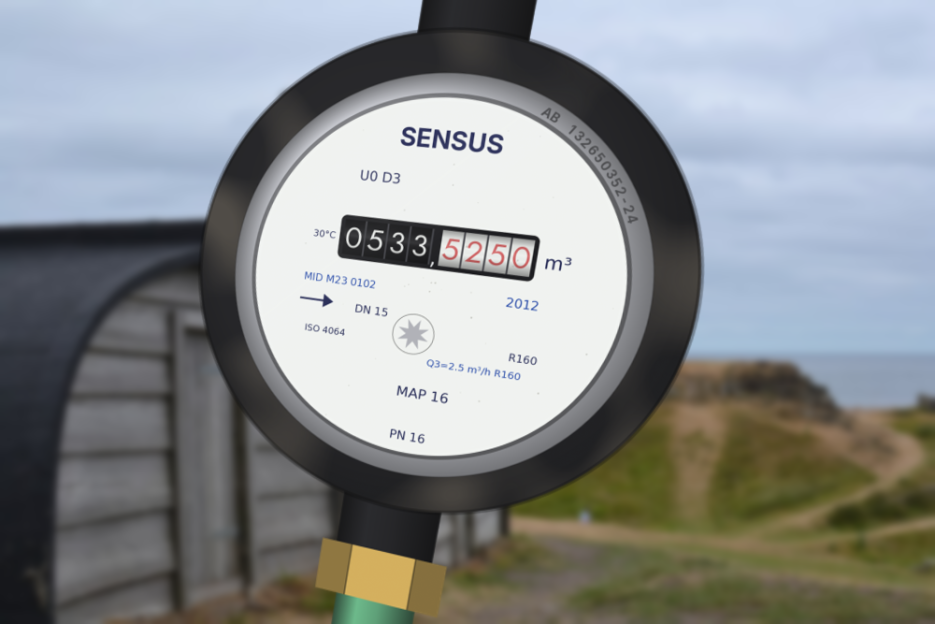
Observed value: 533.5250,m³
